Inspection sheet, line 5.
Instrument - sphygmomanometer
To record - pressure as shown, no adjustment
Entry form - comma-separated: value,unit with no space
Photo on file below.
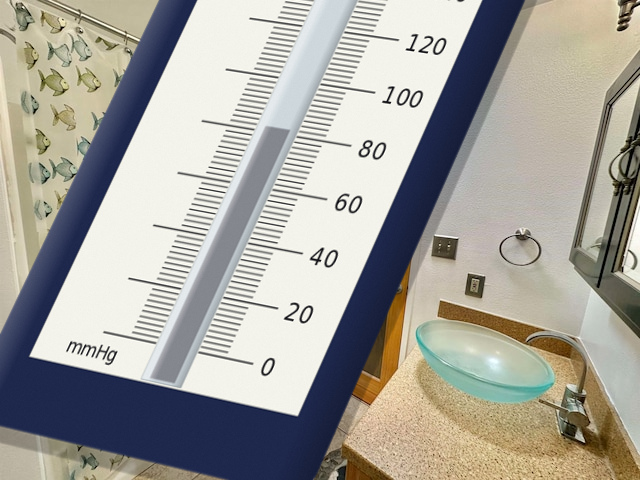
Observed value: 82,mmHg
